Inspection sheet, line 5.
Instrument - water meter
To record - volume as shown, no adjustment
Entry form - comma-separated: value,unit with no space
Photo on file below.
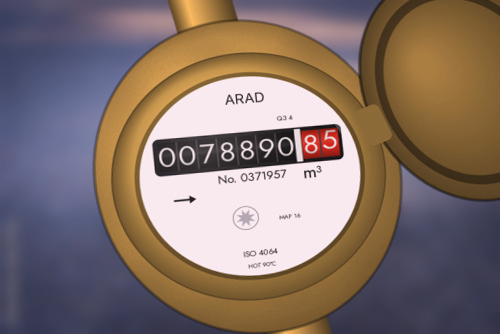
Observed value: 78890.85,m³
